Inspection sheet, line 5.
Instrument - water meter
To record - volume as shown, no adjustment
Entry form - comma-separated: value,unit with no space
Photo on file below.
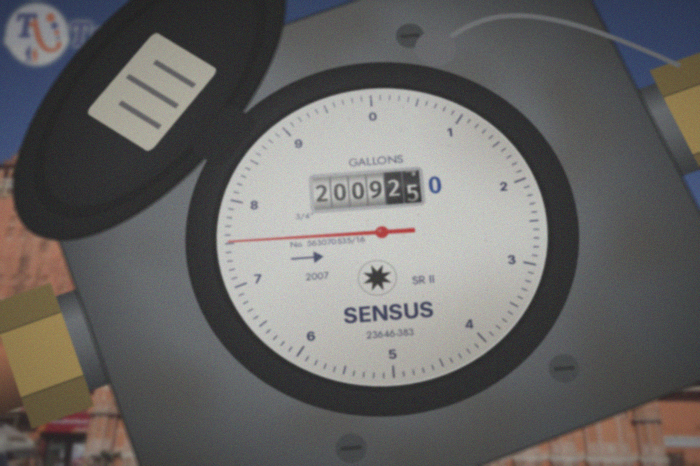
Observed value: 2009247.5,gal
